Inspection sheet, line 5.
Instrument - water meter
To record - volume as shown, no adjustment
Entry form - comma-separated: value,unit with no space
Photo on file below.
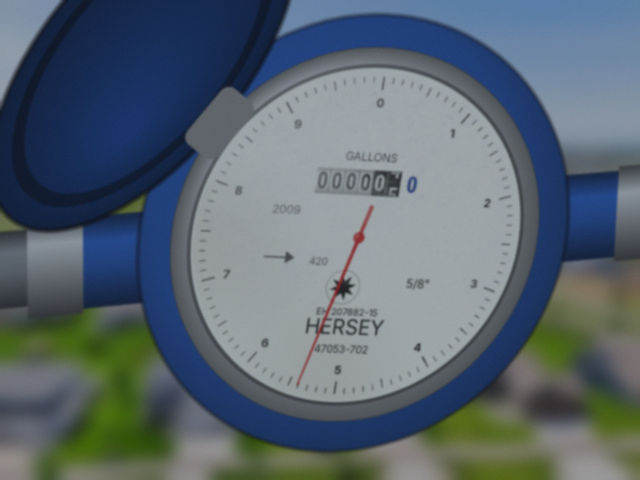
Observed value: 45.4,gal
